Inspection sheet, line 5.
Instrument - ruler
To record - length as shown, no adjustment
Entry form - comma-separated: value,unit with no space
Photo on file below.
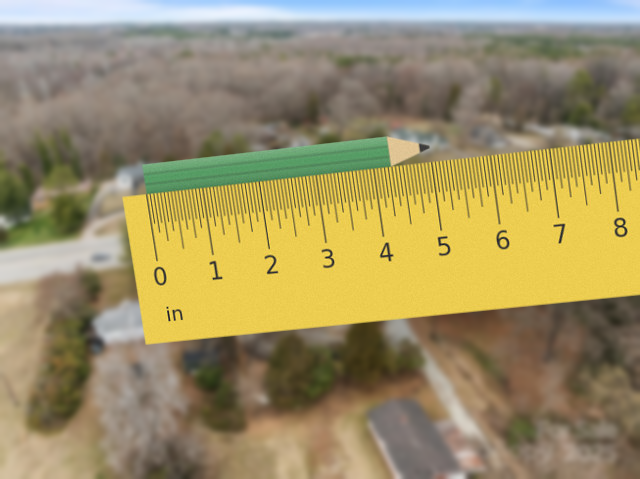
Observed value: 5,in
